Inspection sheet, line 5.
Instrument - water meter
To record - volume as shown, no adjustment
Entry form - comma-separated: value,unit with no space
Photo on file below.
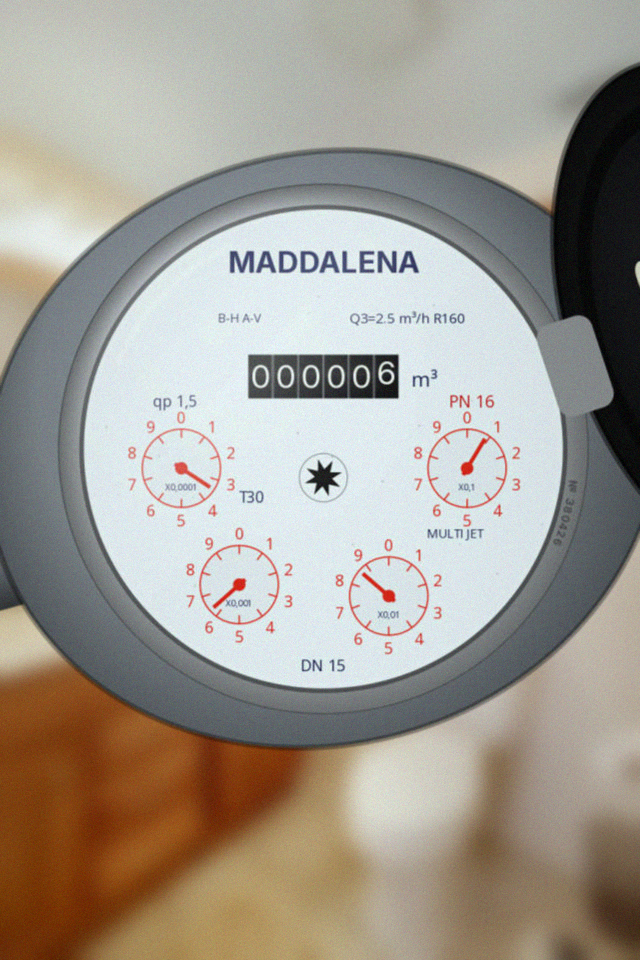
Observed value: 6.0863,m³
